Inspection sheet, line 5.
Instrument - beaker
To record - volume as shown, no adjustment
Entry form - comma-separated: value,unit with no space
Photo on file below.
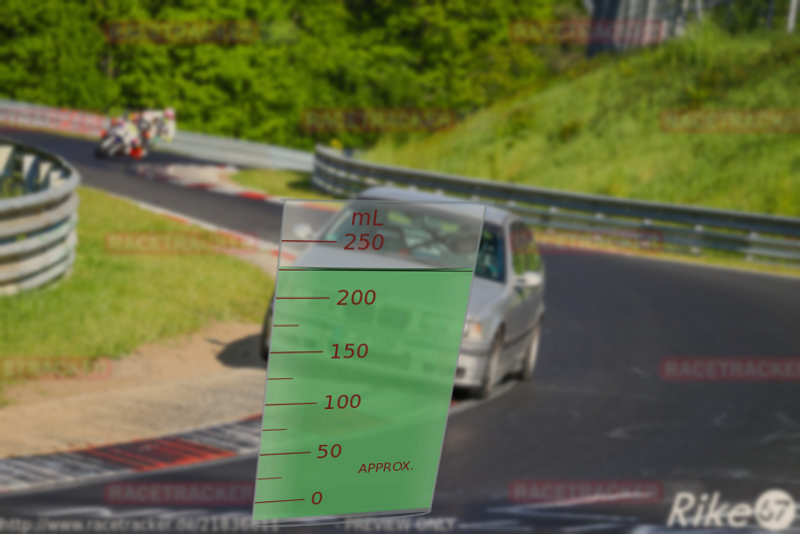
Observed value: 225,mL
